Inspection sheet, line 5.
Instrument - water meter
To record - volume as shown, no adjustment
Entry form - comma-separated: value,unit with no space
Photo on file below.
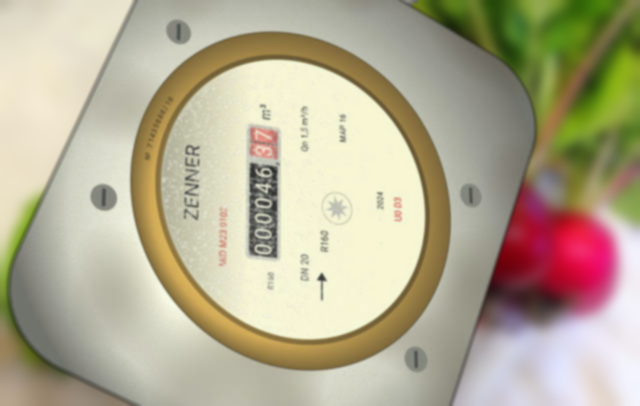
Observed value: 46.37,m³
